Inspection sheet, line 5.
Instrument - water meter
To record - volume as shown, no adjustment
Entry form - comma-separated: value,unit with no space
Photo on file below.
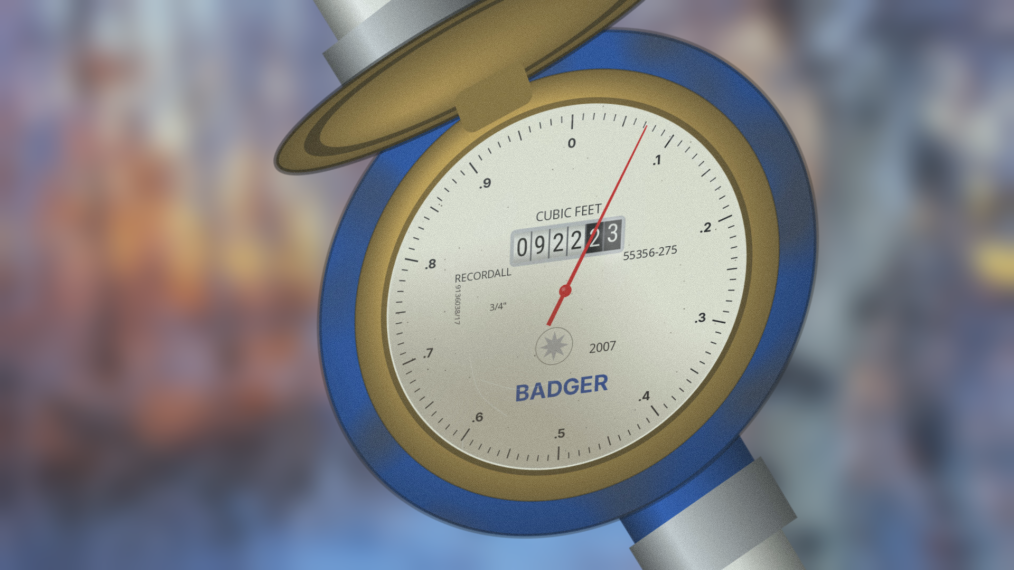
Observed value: 92223.07,ft³
